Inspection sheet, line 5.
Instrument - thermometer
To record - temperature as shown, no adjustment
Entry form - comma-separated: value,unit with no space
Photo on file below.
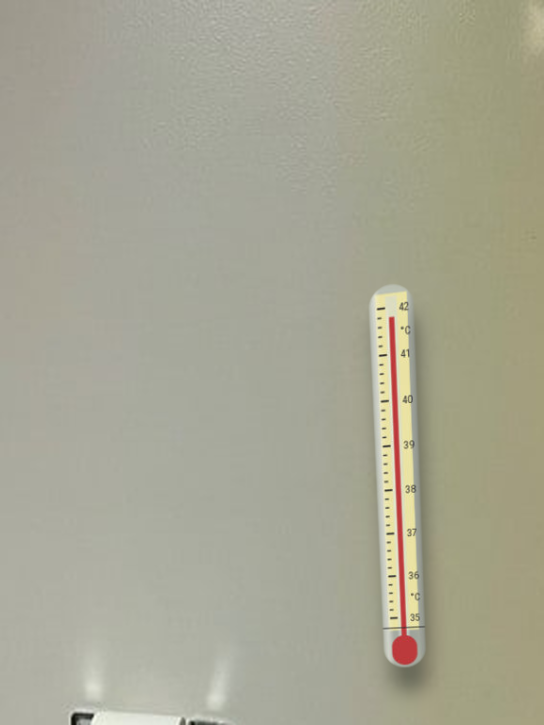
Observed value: 41.8,°C
